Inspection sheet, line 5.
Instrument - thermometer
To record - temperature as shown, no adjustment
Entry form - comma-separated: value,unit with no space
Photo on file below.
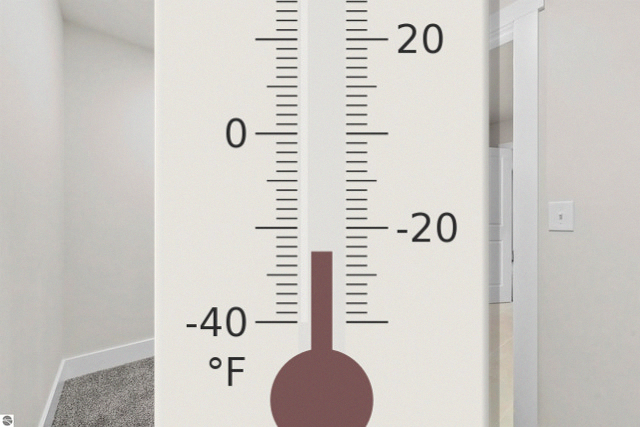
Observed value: -25,°F
